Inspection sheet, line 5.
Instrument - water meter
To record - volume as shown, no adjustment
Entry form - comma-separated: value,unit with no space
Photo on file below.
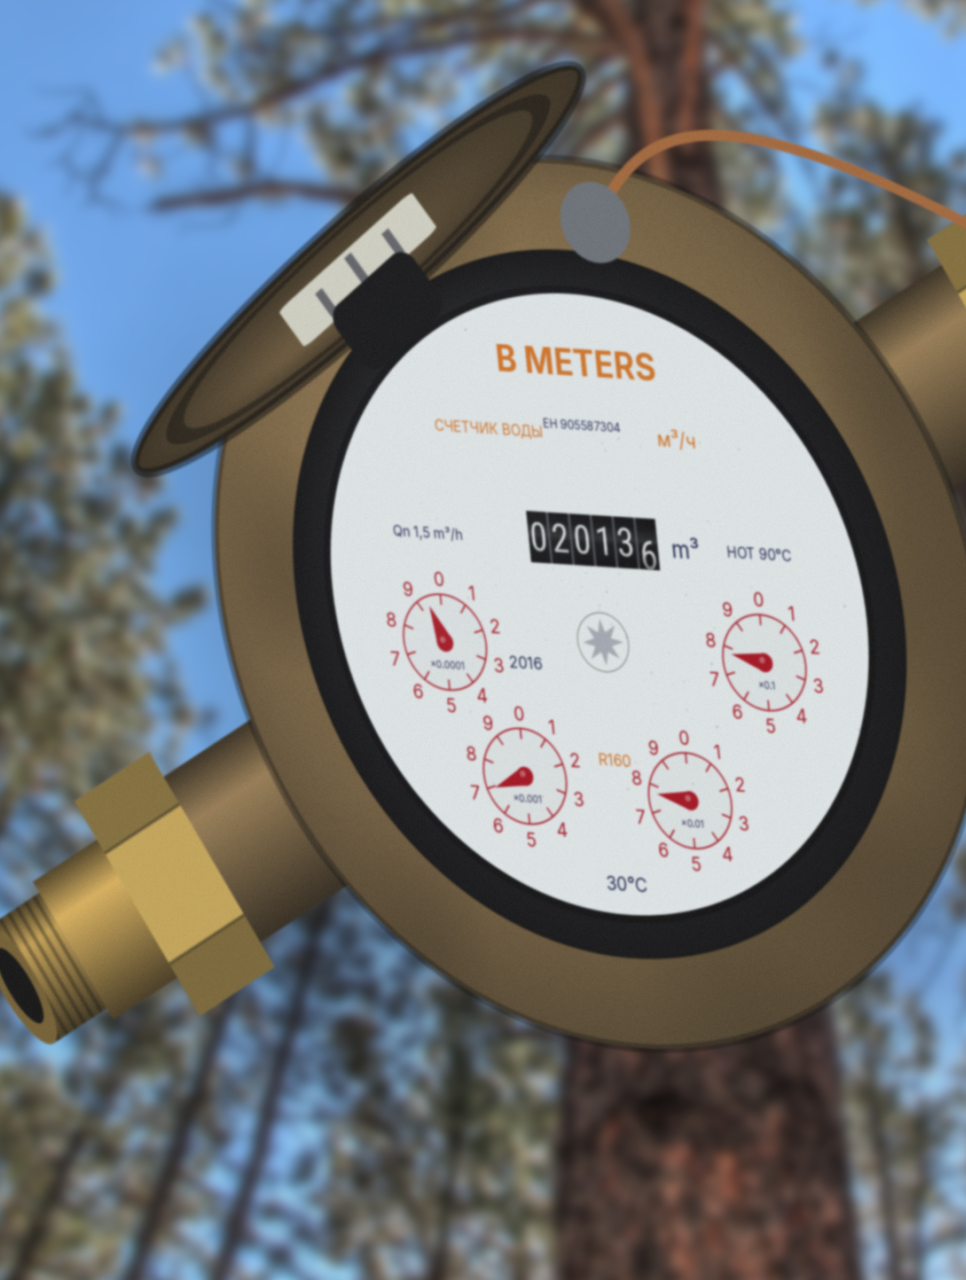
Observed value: 20135.7769,m³
